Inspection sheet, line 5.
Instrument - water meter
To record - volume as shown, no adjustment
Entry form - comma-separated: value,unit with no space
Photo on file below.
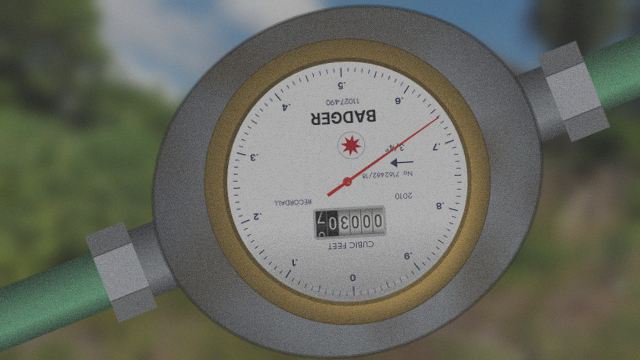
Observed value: 306.66,ft³
